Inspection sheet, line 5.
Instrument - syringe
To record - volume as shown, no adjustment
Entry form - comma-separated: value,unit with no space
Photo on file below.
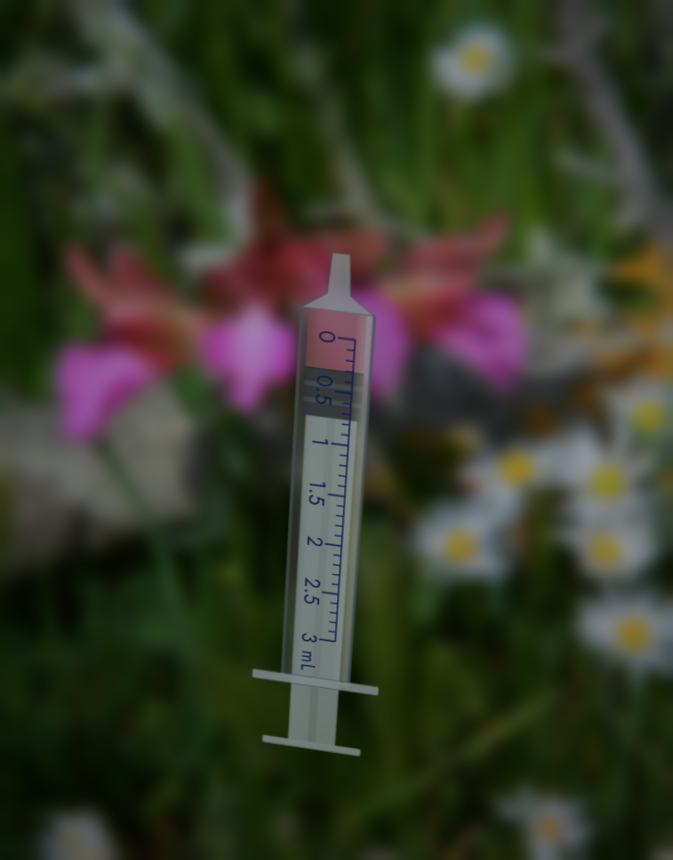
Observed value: 0.3,mL
